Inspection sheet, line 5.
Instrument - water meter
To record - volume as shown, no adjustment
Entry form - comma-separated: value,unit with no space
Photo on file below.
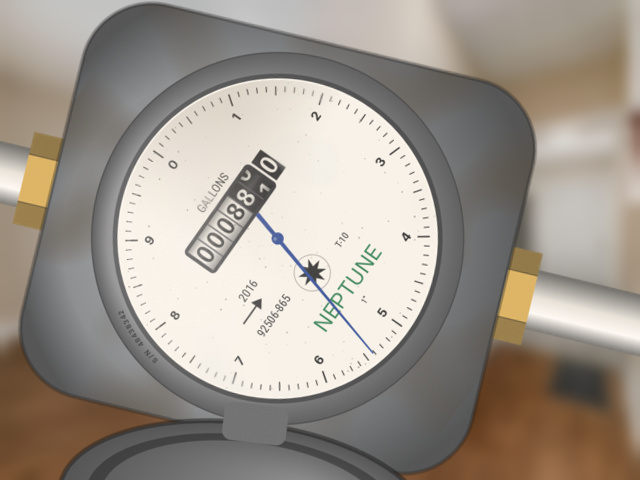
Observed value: 8805.4,gal
